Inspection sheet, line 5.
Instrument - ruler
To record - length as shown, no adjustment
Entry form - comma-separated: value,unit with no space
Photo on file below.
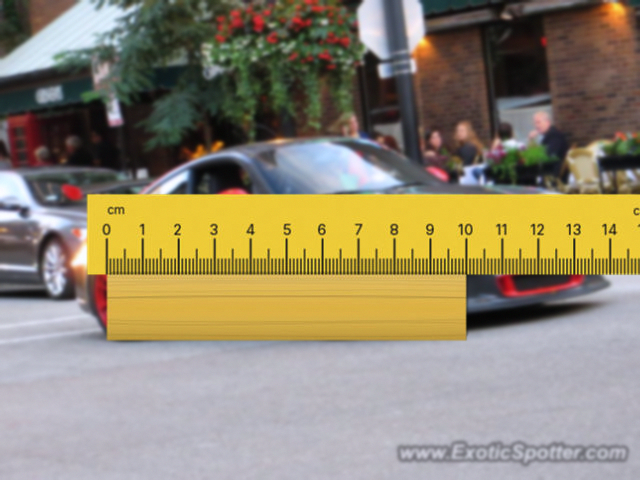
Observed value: 10,cm
